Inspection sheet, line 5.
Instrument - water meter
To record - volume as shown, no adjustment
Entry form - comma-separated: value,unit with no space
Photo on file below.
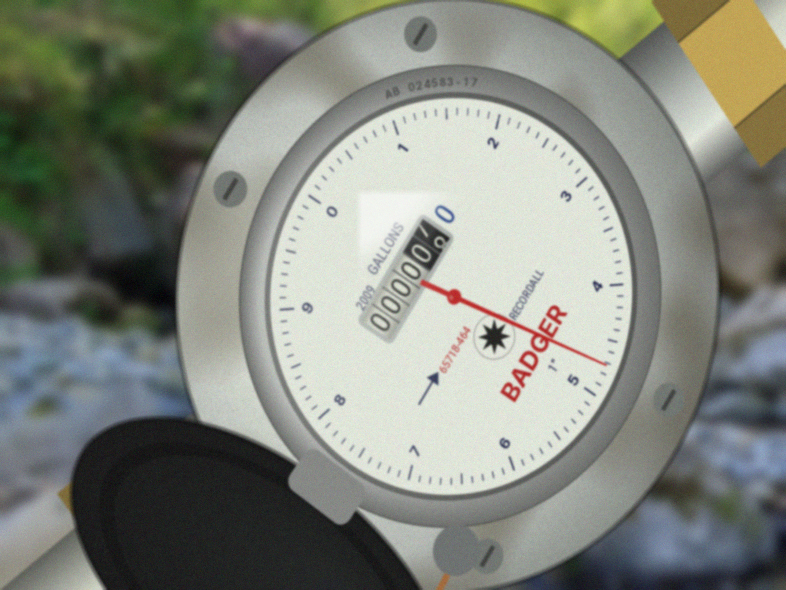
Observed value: 74.7,gal
